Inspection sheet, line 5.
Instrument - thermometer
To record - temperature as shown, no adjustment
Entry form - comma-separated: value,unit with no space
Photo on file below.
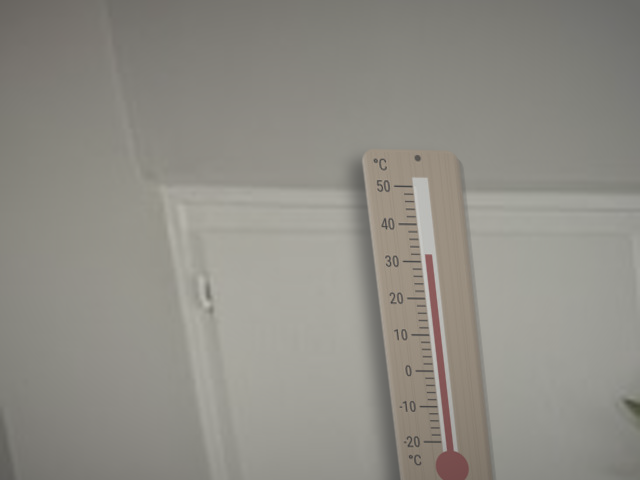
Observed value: 32,°C
